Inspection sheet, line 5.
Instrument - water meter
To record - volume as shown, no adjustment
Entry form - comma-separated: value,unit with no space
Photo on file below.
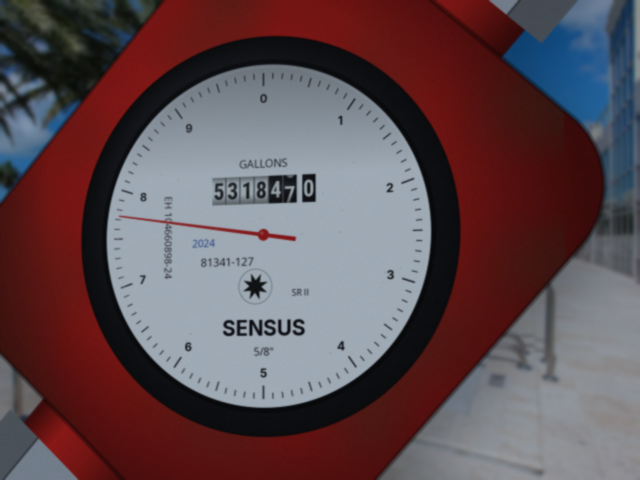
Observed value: 5318467.7,gal
